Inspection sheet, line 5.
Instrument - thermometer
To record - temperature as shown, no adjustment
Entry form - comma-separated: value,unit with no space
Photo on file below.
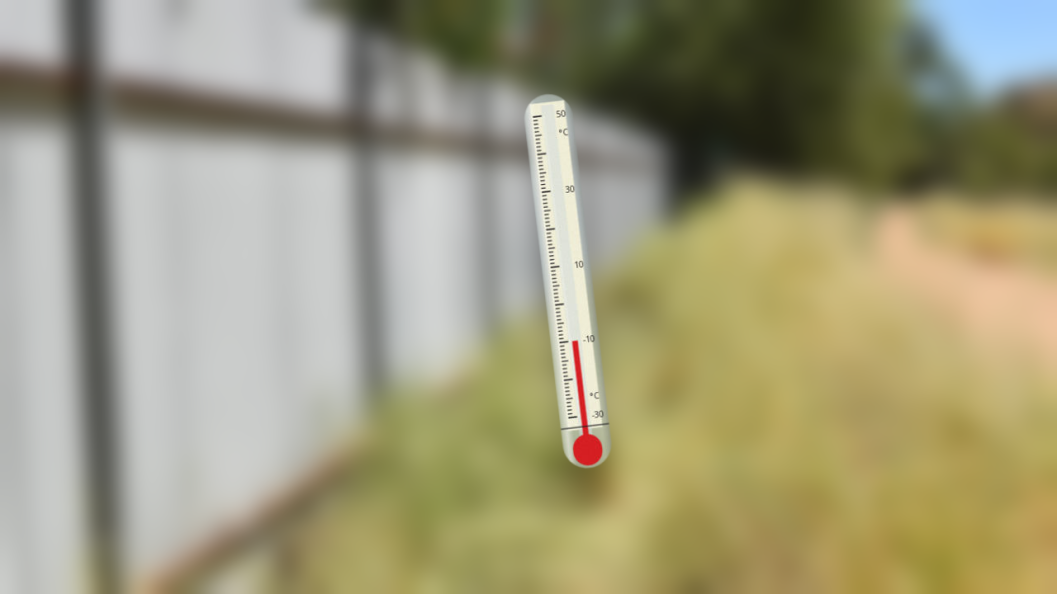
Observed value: -10,°C
